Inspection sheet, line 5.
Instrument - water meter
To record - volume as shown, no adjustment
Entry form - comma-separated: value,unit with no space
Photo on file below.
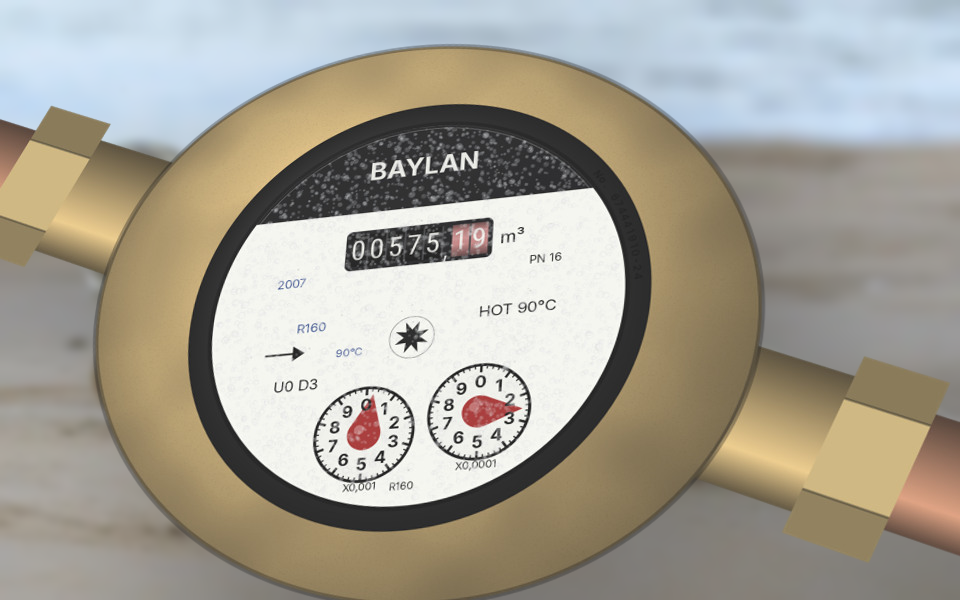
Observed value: 575.1902,m³
